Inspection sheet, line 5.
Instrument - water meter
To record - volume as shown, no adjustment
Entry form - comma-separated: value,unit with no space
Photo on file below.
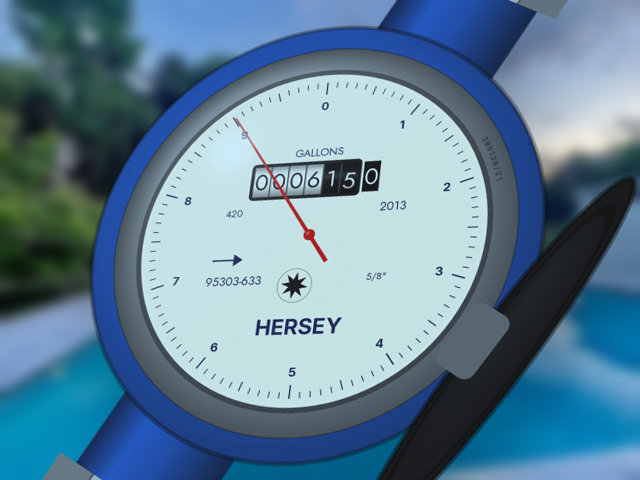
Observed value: 6149.0,gal
